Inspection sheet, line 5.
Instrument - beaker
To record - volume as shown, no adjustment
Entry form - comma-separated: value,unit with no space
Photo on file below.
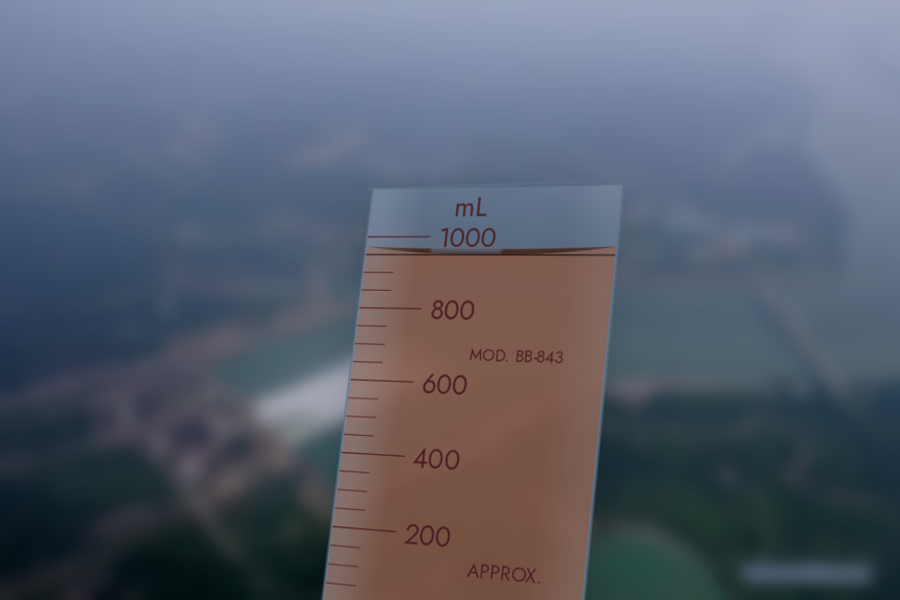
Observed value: 950,mL
